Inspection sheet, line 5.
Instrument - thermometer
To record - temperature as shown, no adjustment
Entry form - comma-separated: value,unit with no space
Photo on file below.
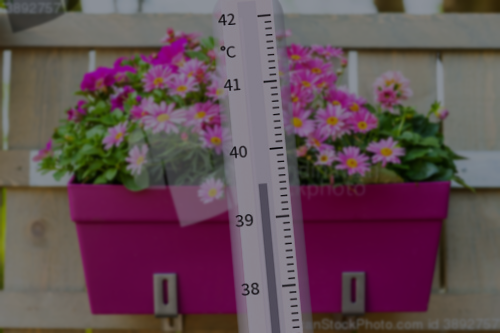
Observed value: 39.5,°C
